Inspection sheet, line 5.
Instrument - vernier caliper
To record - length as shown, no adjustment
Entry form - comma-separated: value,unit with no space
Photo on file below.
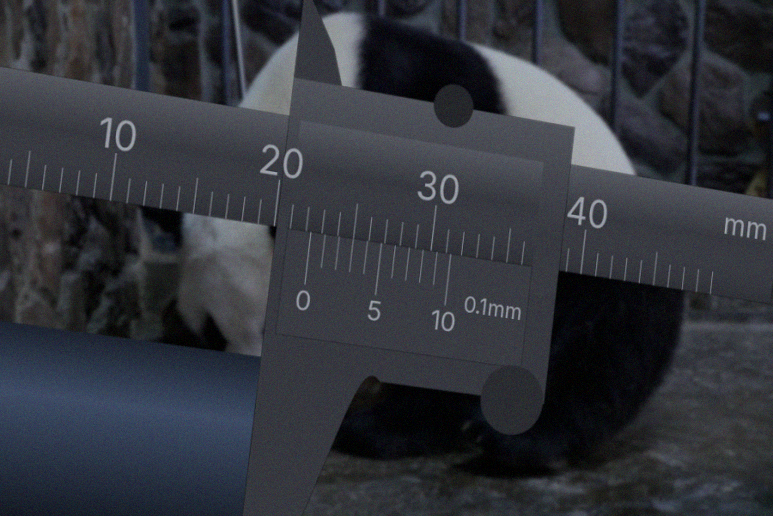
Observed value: 22.3,mm
